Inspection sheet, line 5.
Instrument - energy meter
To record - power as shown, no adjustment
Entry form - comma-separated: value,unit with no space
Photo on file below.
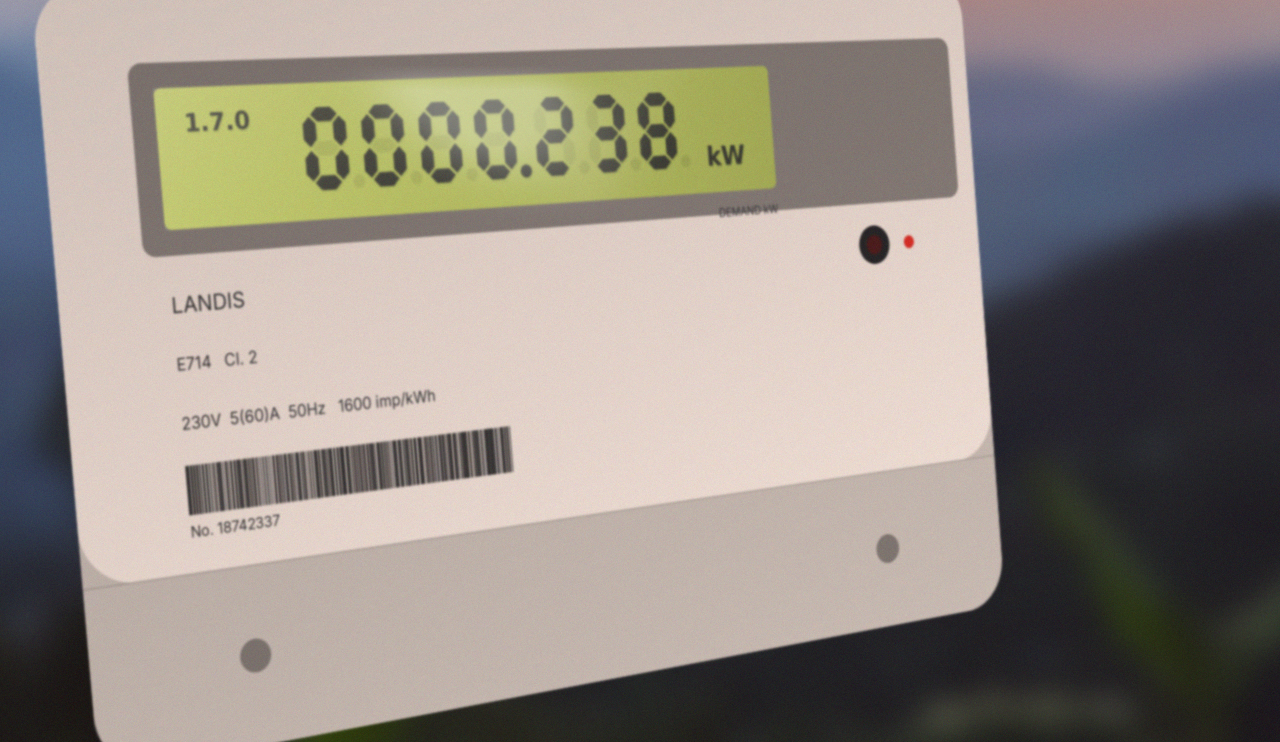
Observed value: 0.238,kW
